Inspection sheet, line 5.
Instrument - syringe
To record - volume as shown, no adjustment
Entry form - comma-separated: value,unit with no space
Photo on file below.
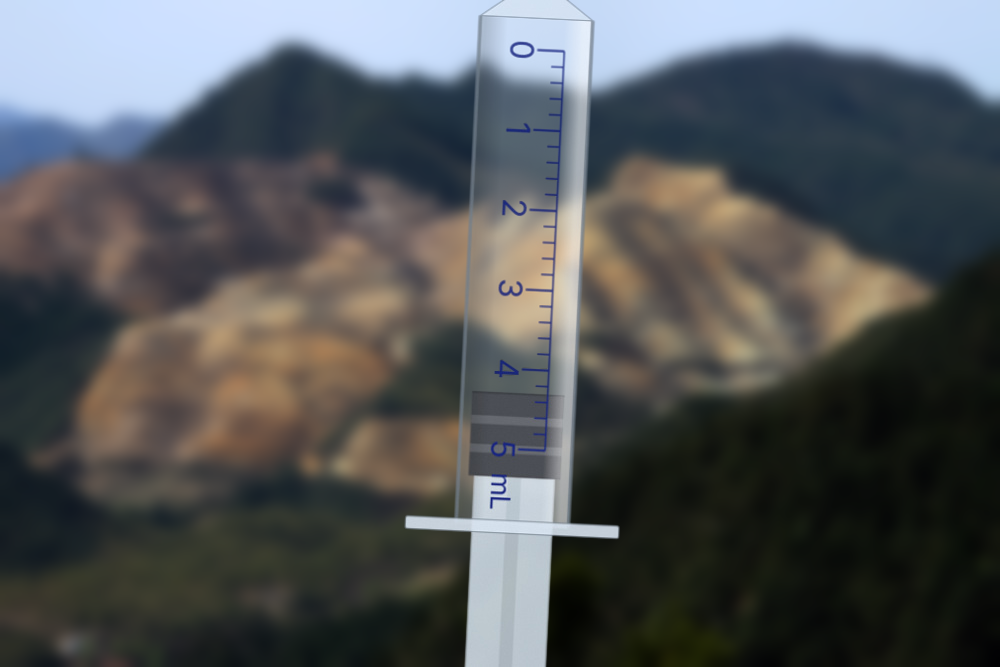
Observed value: 4.3,mL
